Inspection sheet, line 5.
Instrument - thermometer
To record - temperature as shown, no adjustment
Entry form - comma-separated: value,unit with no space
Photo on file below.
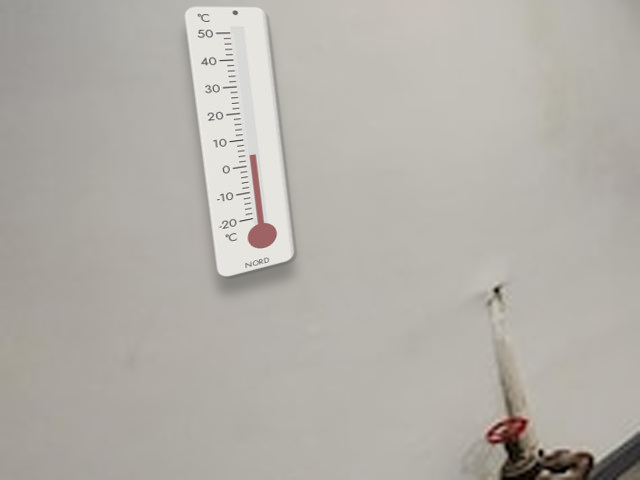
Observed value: 4,°C
